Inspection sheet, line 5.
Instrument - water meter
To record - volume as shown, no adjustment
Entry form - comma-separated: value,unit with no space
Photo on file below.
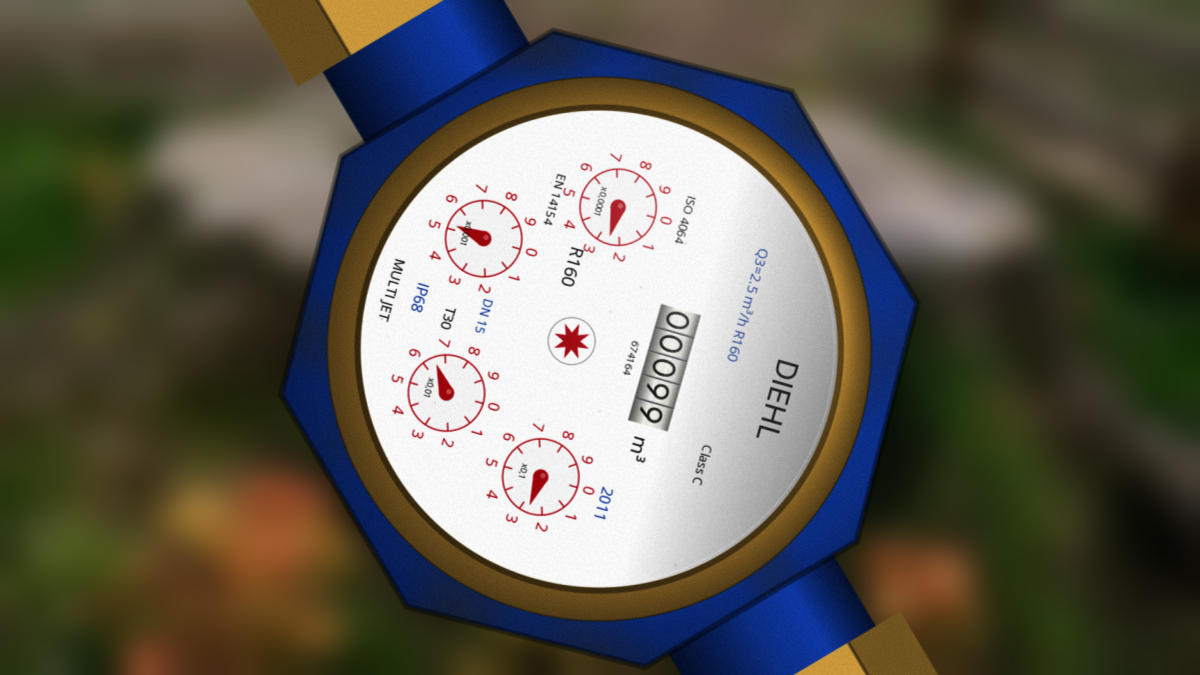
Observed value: 99.2652,m³
